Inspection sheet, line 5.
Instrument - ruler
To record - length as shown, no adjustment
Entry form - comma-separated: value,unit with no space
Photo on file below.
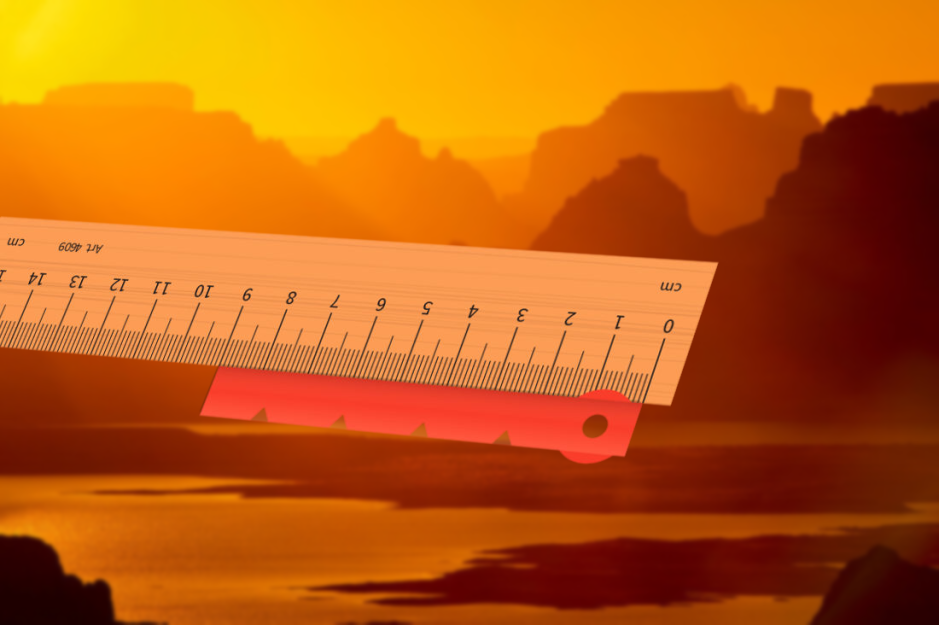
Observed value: 9,cm
